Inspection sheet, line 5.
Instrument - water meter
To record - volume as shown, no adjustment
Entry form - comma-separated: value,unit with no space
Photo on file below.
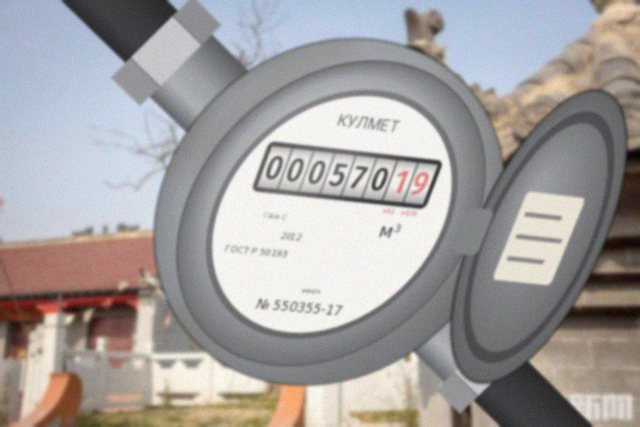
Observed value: 570.19,m³
